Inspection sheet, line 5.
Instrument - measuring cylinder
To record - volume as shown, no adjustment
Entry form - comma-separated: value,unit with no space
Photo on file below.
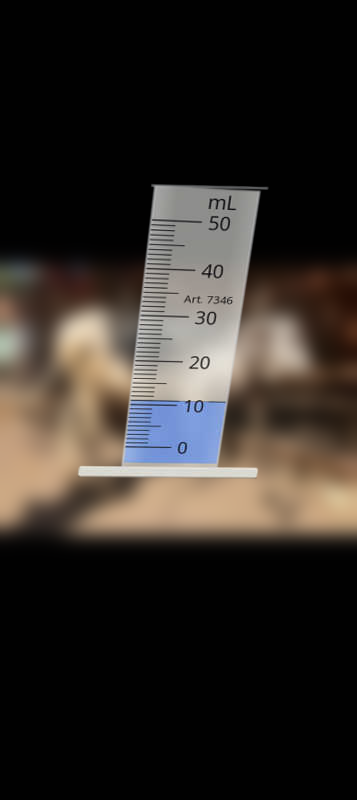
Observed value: 11,mL
